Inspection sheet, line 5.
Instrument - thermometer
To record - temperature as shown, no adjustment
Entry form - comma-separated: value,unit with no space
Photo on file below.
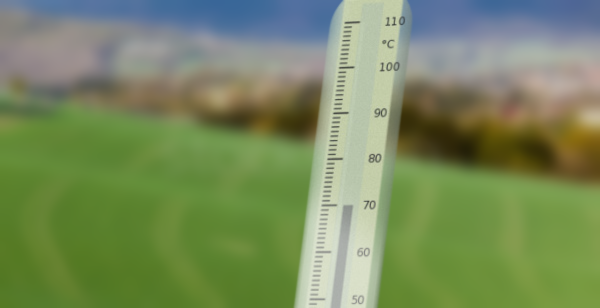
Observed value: 70,°C
